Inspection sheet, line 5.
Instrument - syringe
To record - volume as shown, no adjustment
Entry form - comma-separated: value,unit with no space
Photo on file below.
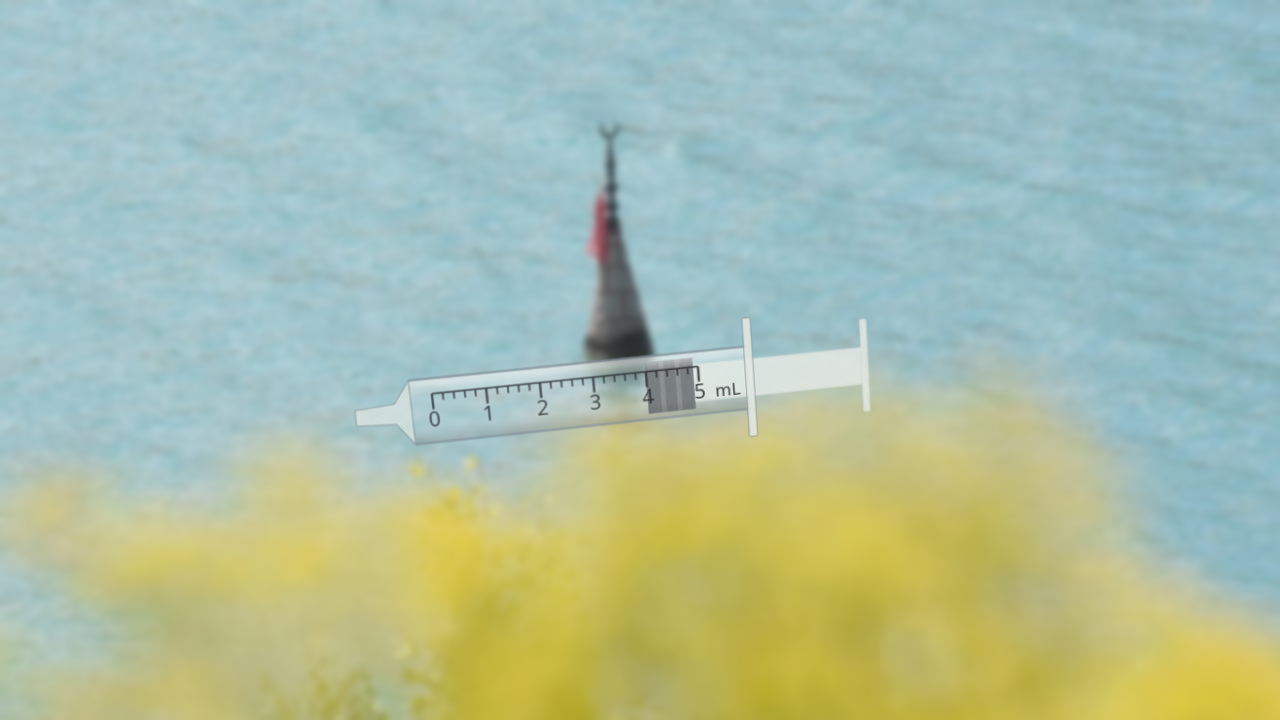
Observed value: 4,mL
